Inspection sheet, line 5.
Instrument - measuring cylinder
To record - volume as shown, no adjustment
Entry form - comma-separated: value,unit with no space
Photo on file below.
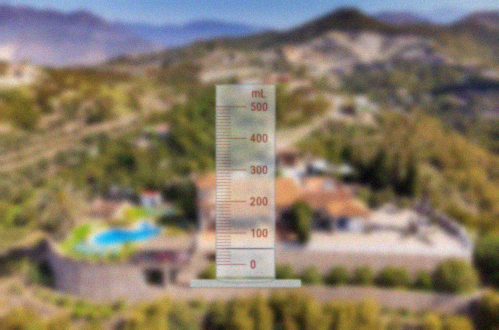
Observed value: 50,mL
